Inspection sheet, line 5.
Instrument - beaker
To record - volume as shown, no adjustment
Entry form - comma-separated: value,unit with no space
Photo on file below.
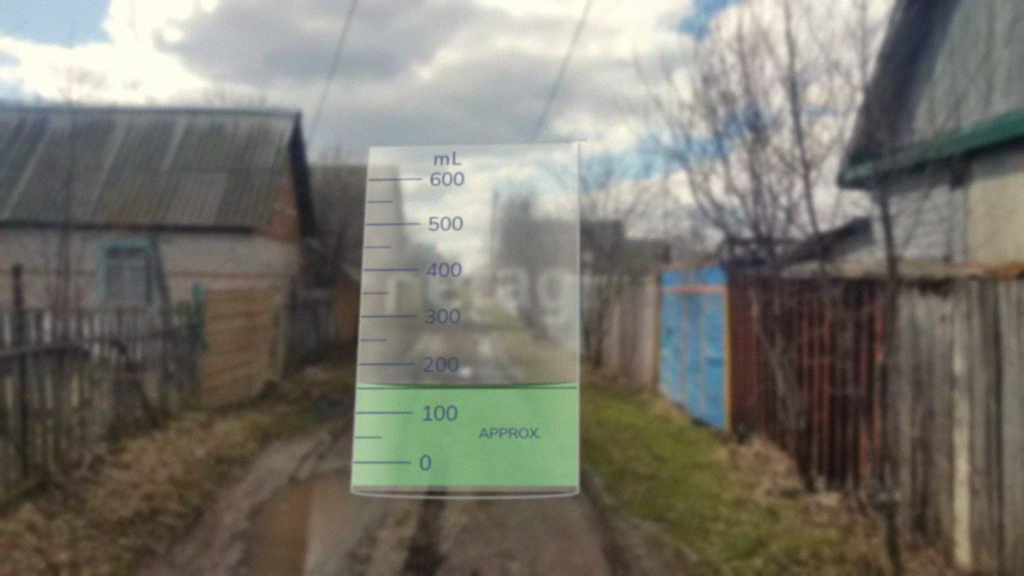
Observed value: 150,mL
